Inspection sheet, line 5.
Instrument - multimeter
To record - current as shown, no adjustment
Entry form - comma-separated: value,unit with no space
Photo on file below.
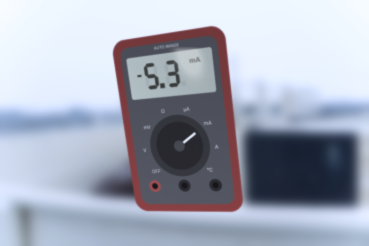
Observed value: -5.3,mA
